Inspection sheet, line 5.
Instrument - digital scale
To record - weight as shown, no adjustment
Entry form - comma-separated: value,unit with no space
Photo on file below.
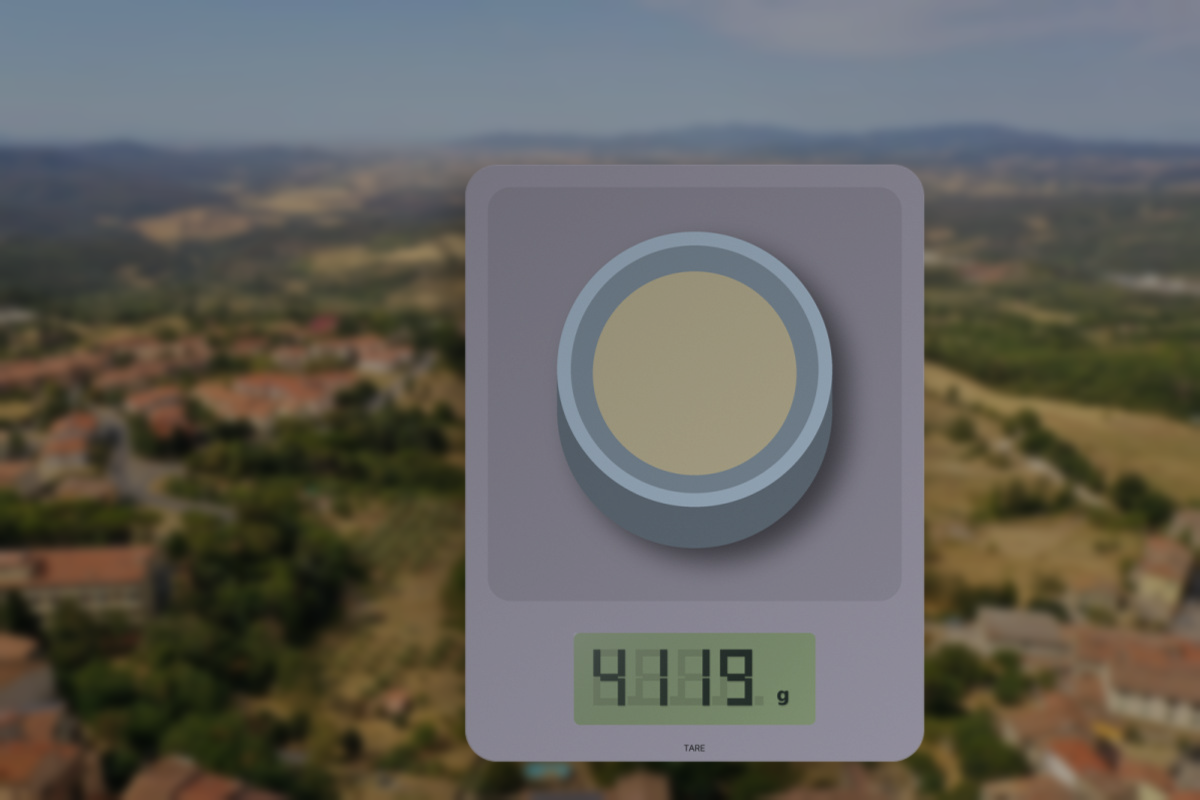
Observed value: 4119,g
